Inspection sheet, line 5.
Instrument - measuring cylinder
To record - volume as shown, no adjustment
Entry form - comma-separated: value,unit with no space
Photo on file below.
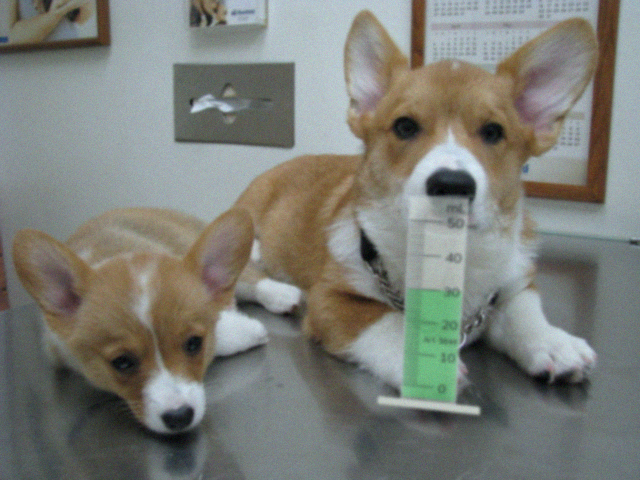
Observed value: 30,mL
